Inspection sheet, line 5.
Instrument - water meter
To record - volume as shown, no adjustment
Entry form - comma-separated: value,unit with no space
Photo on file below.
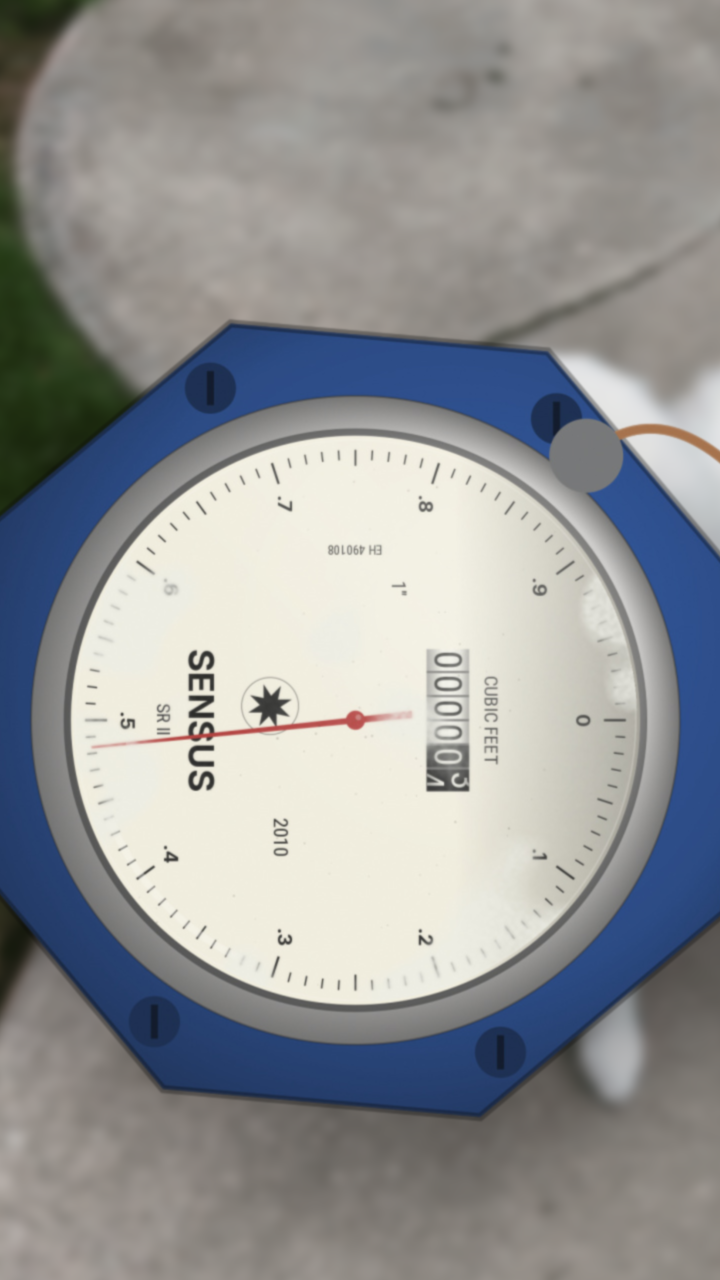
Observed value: 3.48,ft³
